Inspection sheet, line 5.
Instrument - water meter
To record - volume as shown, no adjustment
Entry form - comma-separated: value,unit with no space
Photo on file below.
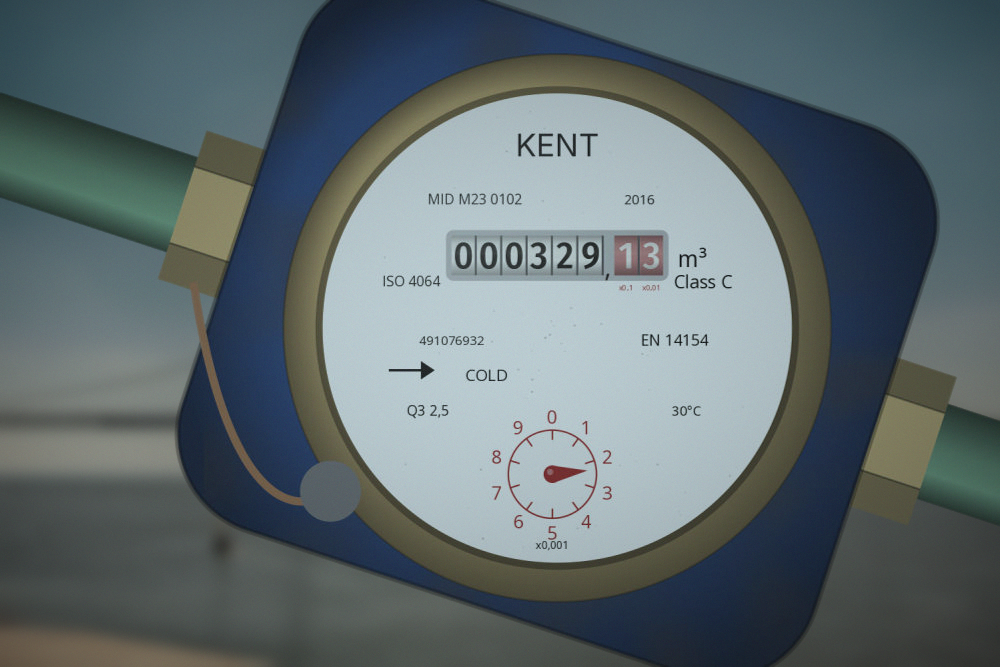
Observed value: 329.132,m³
